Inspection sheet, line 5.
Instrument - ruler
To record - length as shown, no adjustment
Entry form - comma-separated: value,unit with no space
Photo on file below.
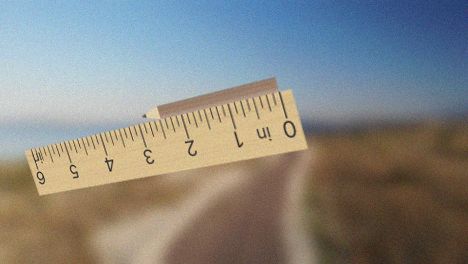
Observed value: 2.875,in
